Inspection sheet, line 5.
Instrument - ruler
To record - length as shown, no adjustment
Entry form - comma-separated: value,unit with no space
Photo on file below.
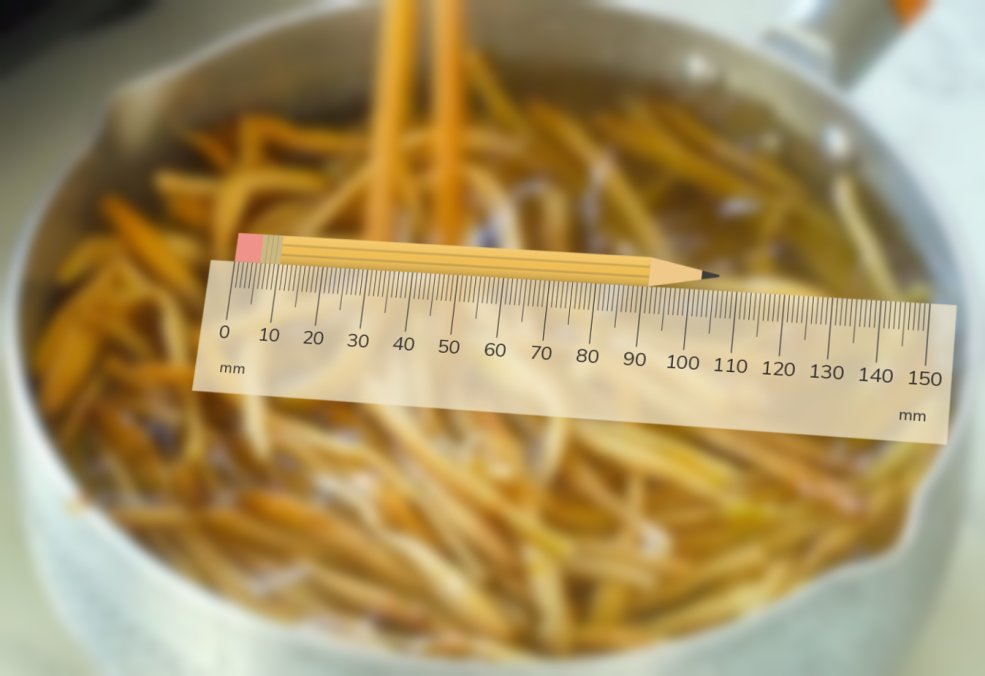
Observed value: 106,mm
